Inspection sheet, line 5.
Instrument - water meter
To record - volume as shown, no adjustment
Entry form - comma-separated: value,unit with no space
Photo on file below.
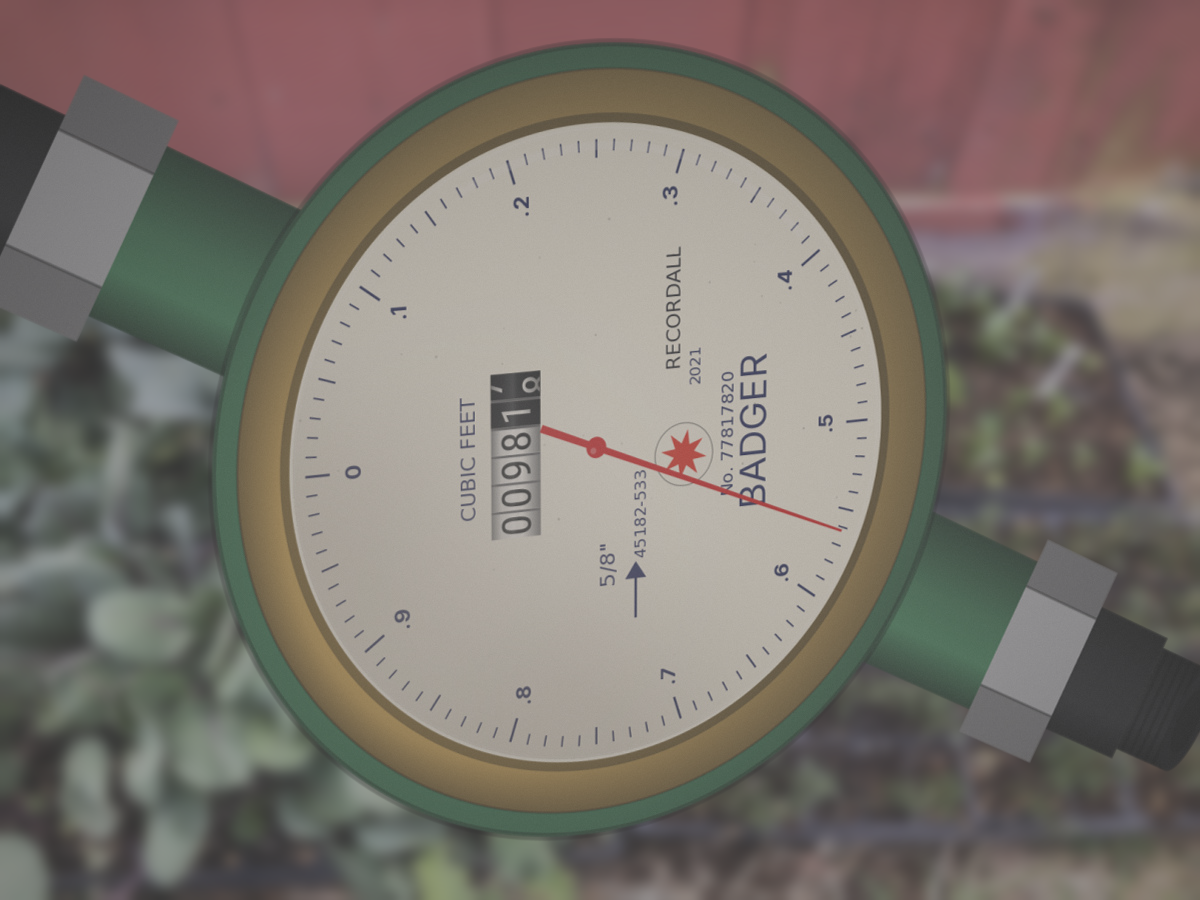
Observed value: 9817.56,ft³
